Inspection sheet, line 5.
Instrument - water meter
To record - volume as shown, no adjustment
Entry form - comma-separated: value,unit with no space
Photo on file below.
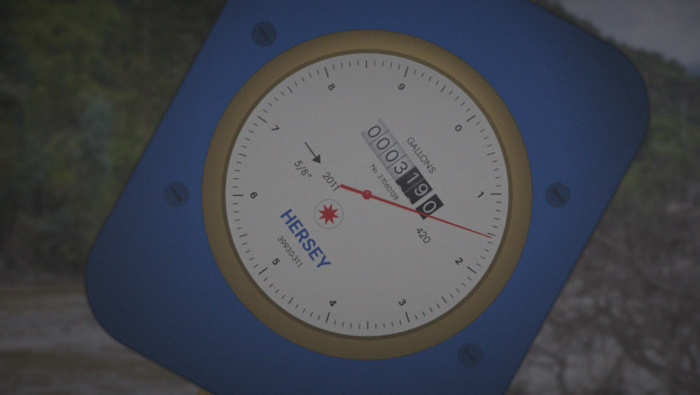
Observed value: 3191.5,gal
